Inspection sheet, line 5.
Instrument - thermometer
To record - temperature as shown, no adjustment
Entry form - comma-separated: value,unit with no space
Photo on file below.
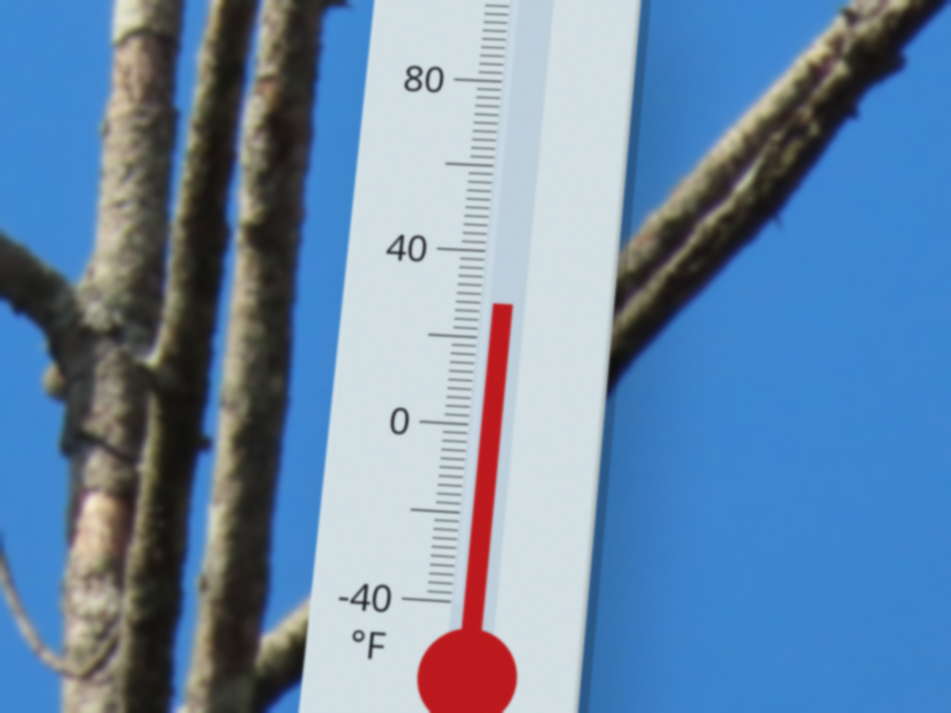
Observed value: 28,°F
